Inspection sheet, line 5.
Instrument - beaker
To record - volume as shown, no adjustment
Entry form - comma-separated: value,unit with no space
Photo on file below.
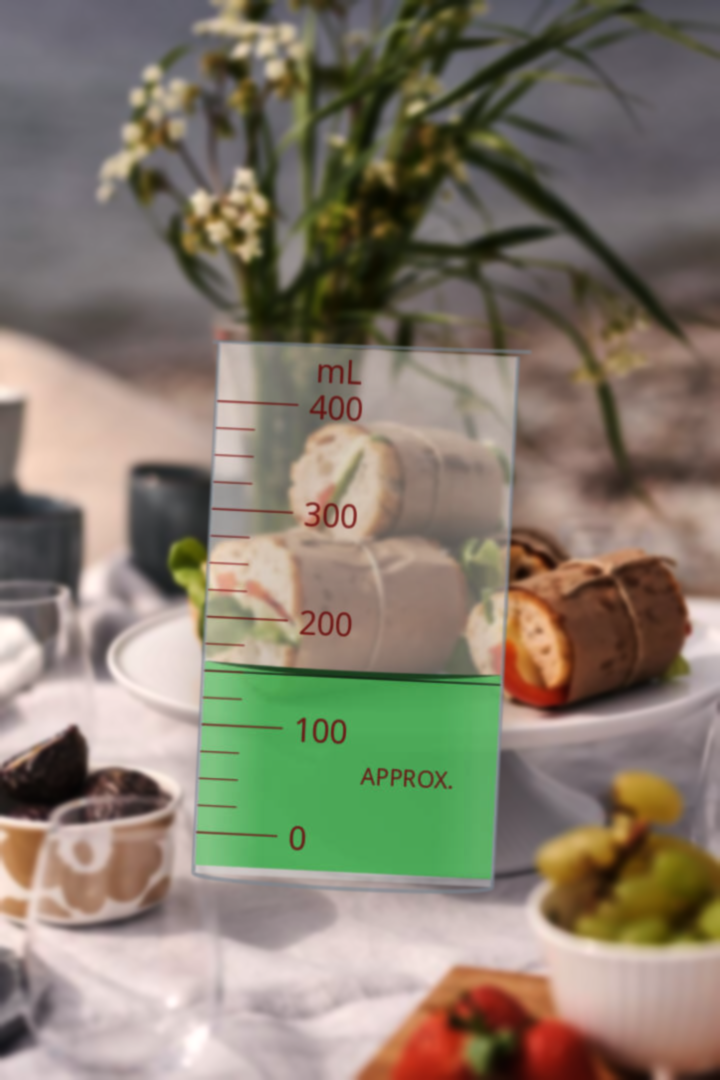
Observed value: 150,mL
